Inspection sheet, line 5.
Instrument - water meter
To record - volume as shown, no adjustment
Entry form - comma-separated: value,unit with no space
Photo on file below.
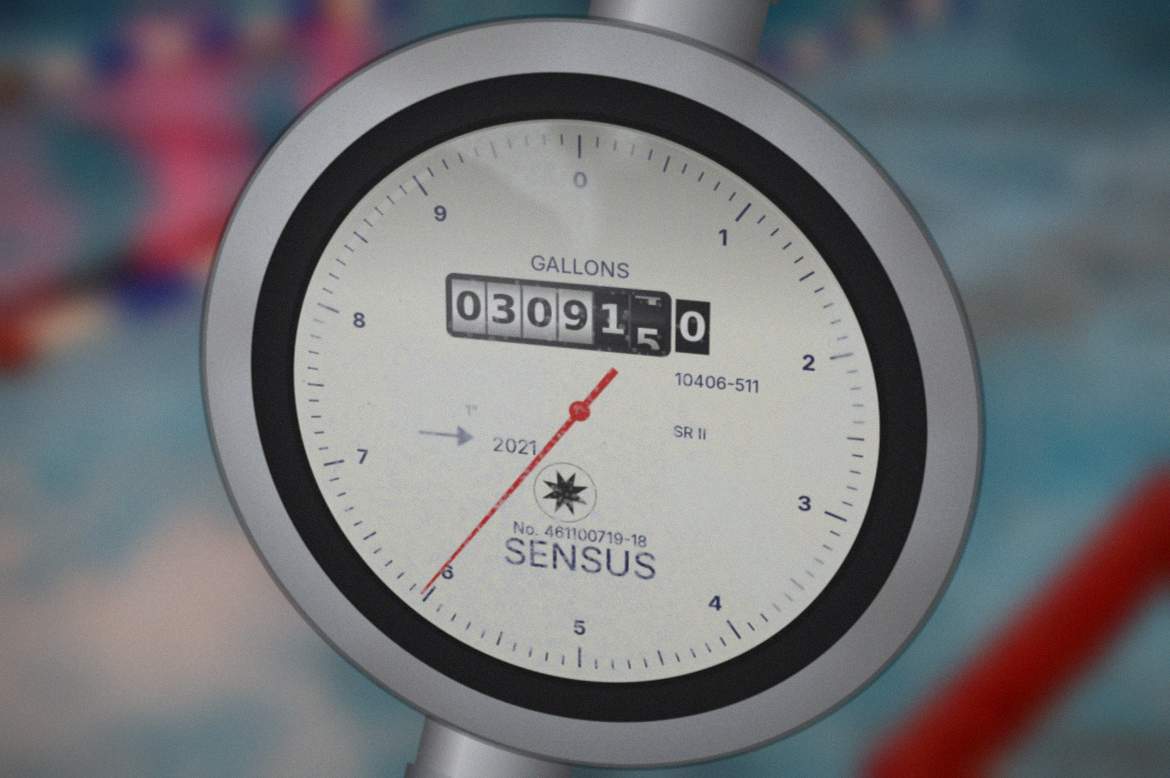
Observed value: 309146.0,gal
